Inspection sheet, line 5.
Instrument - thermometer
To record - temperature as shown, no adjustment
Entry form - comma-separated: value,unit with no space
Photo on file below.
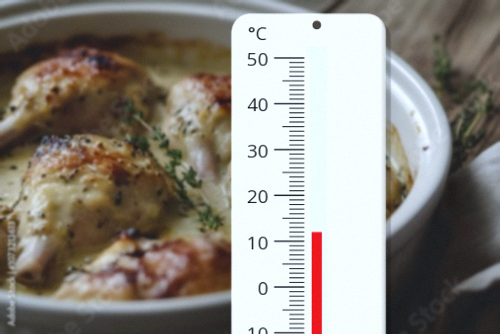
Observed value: 12,°C
